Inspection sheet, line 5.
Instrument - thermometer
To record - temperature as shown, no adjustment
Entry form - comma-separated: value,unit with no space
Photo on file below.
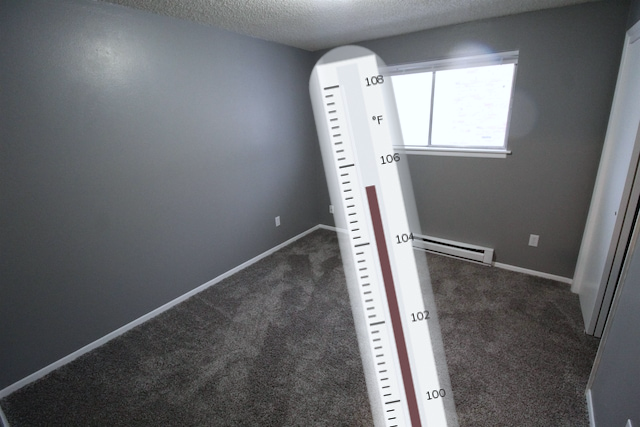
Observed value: 105.4,°F
